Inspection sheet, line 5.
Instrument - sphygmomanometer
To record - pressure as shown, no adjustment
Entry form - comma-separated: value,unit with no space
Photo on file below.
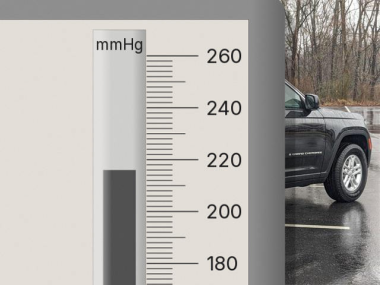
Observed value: 216,mmHg
